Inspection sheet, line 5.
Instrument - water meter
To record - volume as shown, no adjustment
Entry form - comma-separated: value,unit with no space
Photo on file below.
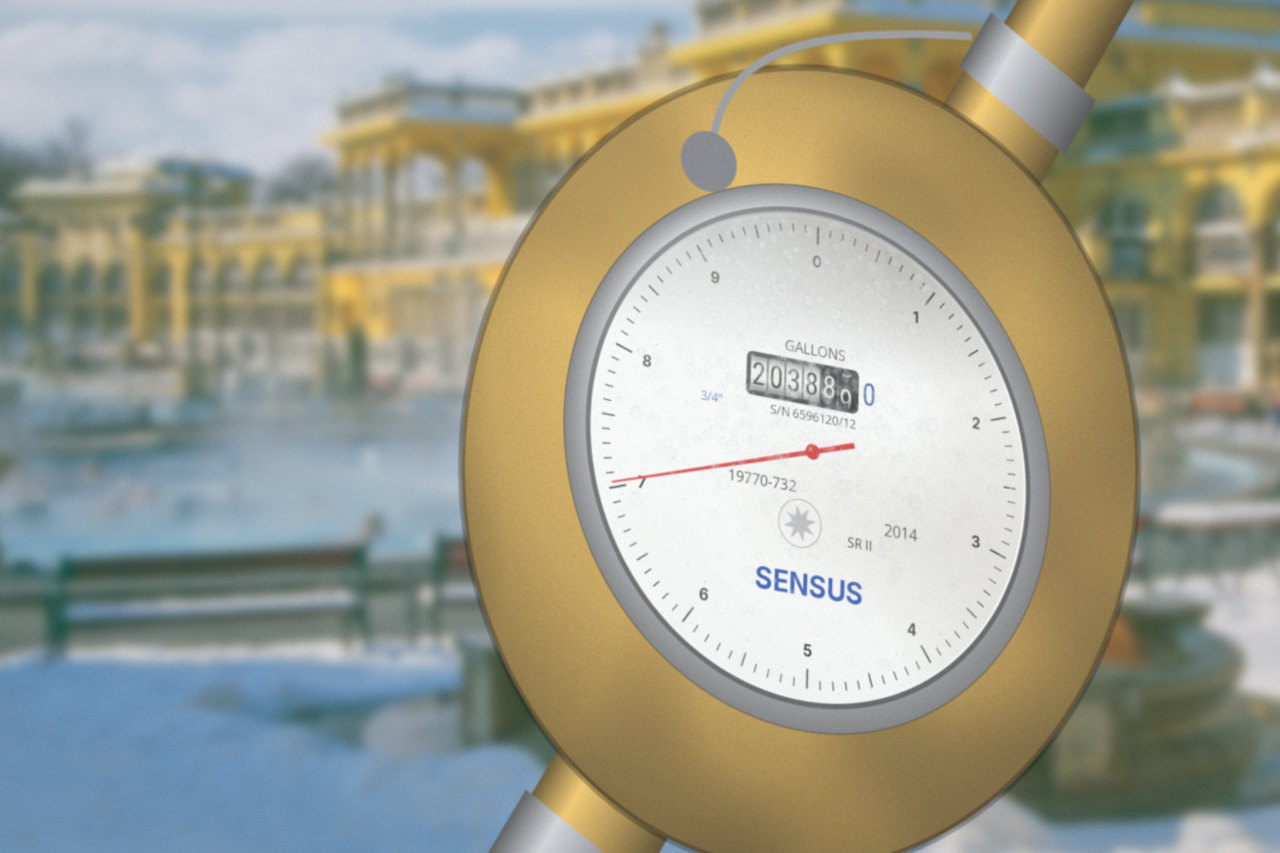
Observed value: 2038887.0,gal
